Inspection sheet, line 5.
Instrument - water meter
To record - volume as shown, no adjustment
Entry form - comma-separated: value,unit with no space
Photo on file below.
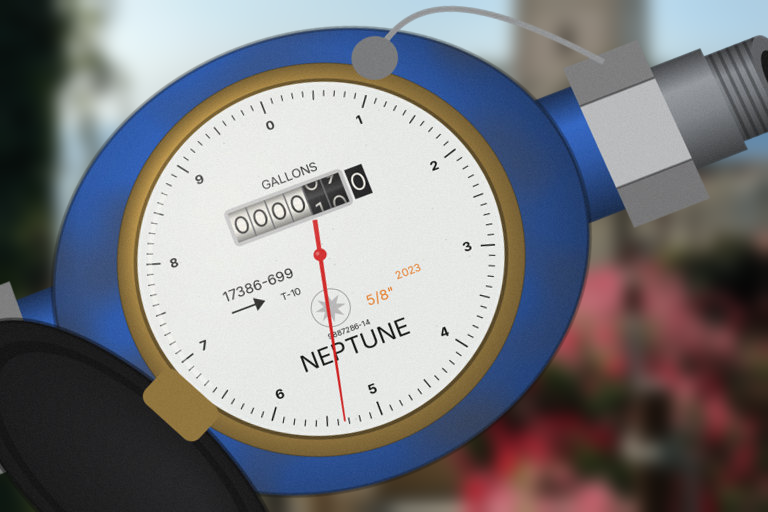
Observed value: 95.3,gal
